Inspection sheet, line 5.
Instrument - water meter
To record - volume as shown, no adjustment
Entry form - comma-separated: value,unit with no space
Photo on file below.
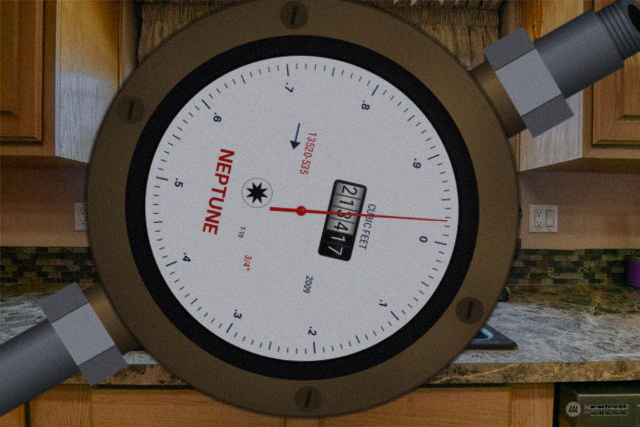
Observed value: 213416.97,ft³
